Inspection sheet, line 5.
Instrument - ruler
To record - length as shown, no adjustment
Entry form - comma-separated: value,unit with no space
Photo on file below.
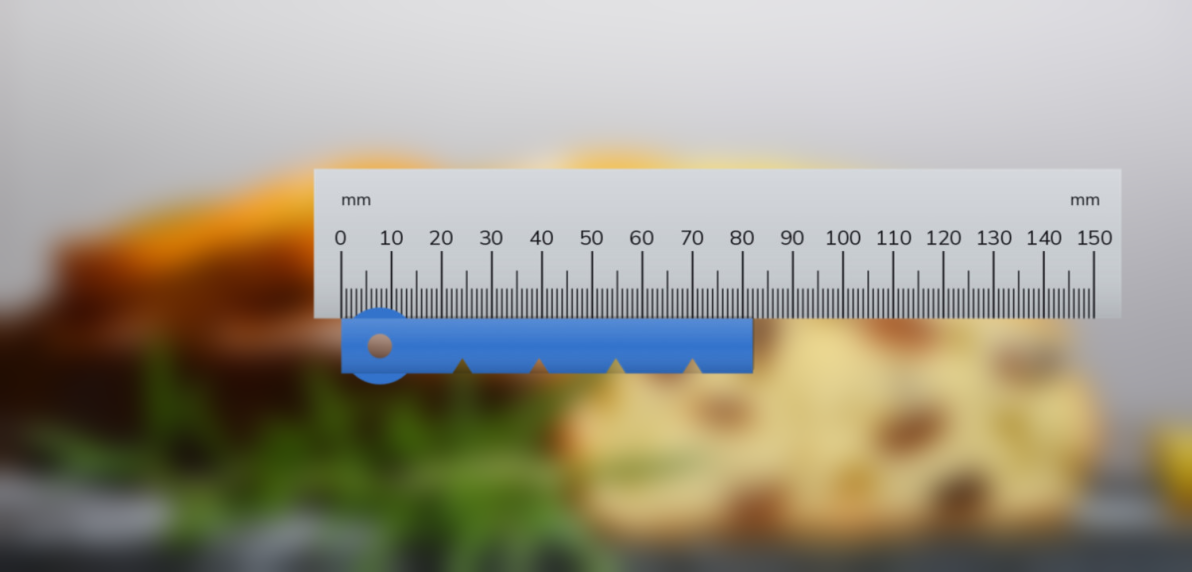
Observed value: 82,mm
